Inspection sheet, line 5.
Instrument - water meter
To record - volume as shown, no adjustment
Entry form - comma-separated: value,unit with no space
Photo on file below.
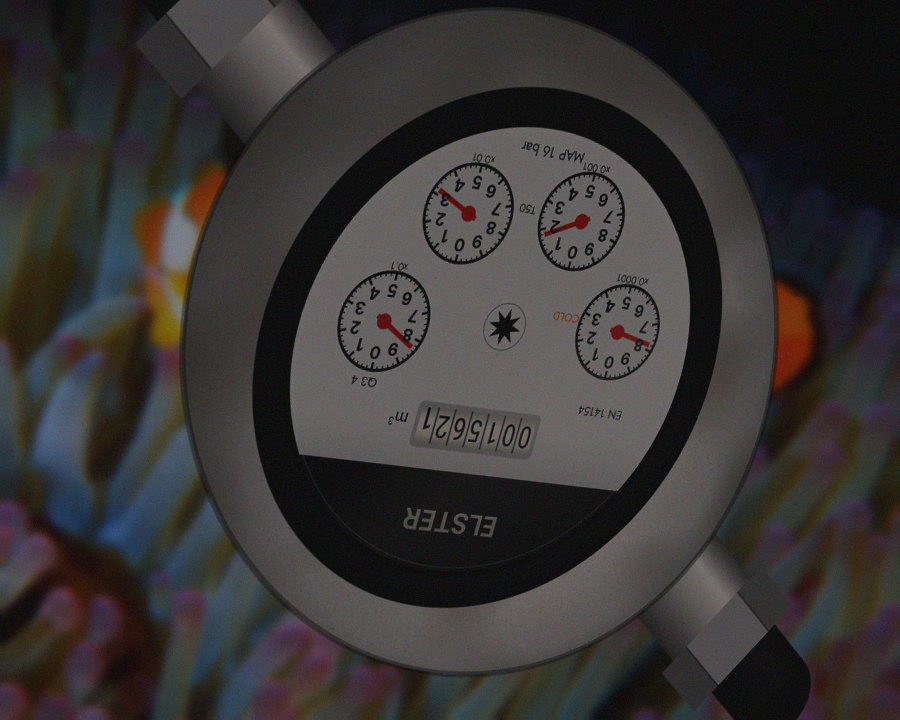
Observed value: 15620.8317,m³
